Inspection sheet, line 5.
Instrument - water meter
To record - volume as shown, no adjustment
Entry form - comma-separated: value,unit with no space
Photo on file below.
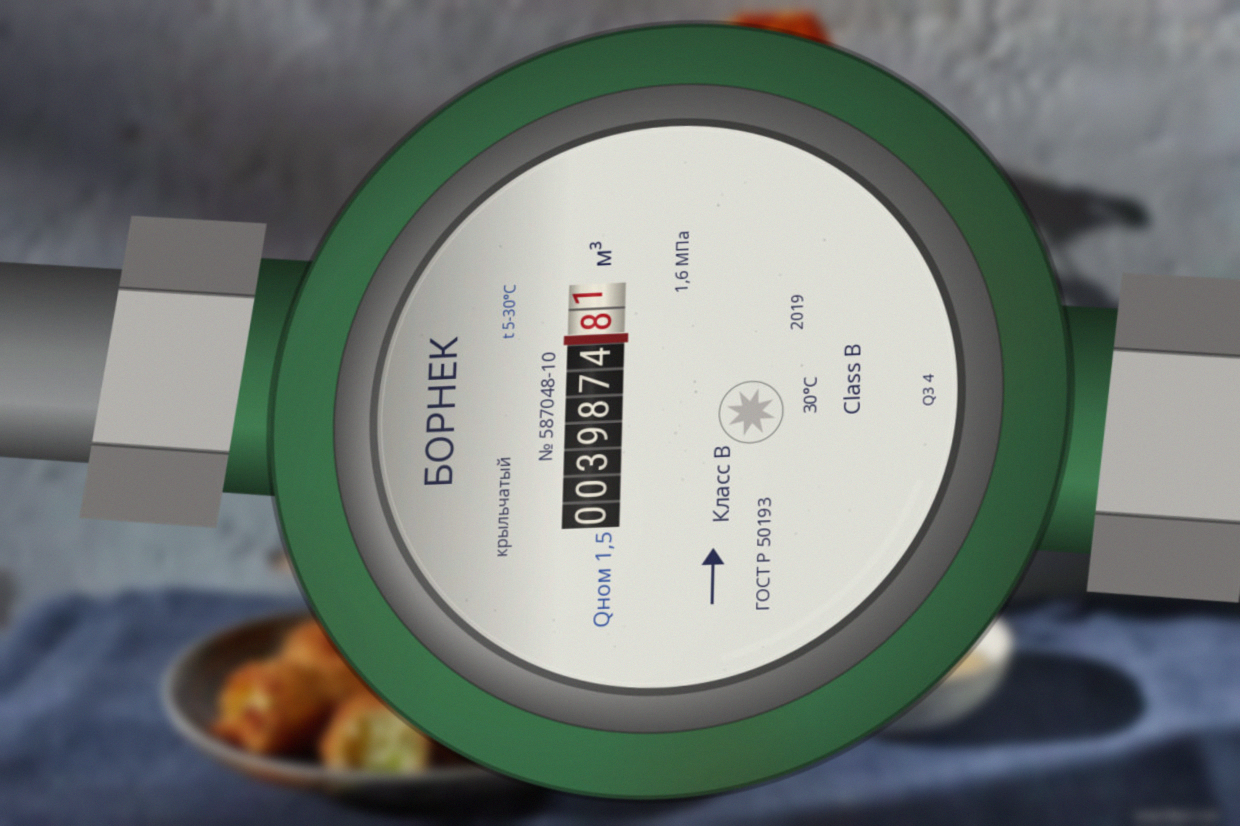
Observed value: 39874.81,m³
